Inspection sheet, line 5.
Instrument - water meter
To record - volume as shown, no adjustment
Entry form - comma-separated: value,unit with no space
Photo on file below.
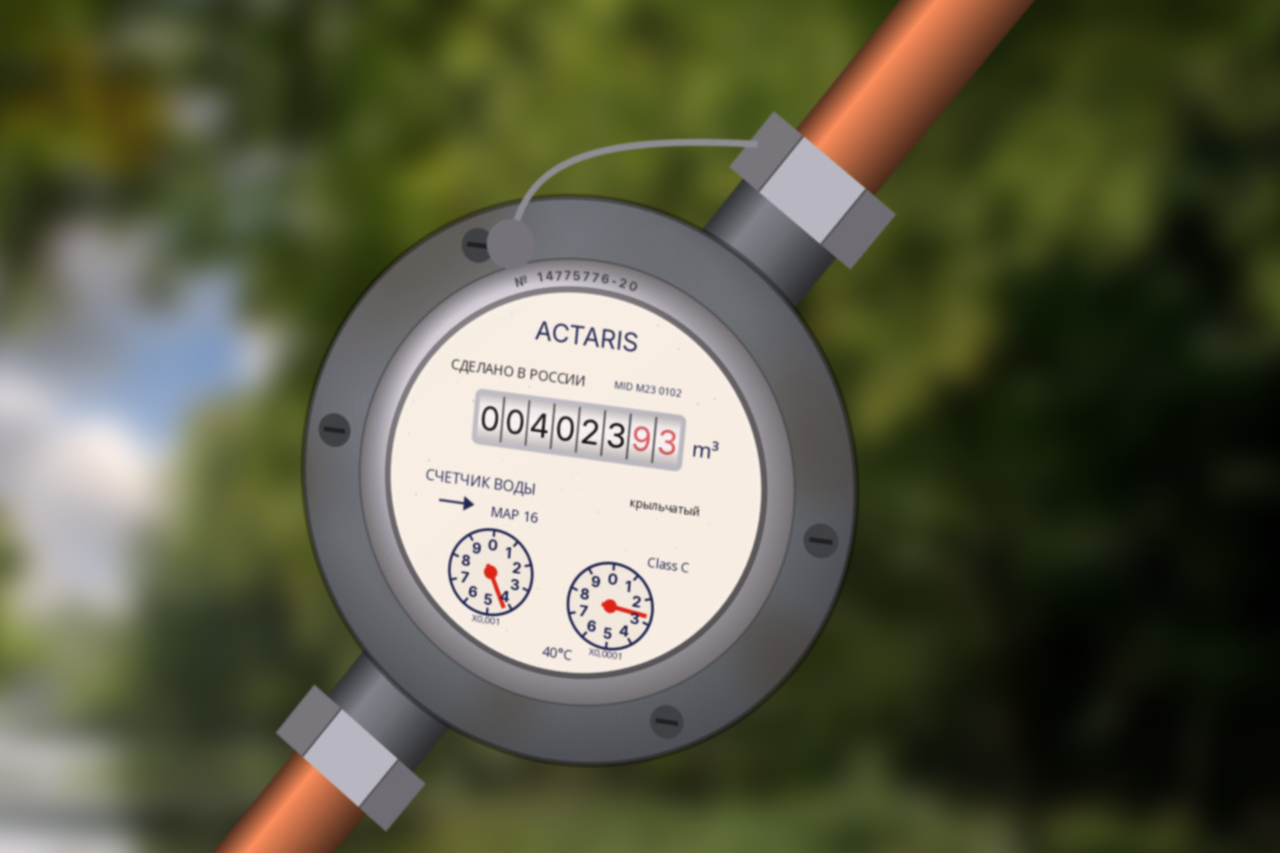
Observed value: 4023.9342,m³
